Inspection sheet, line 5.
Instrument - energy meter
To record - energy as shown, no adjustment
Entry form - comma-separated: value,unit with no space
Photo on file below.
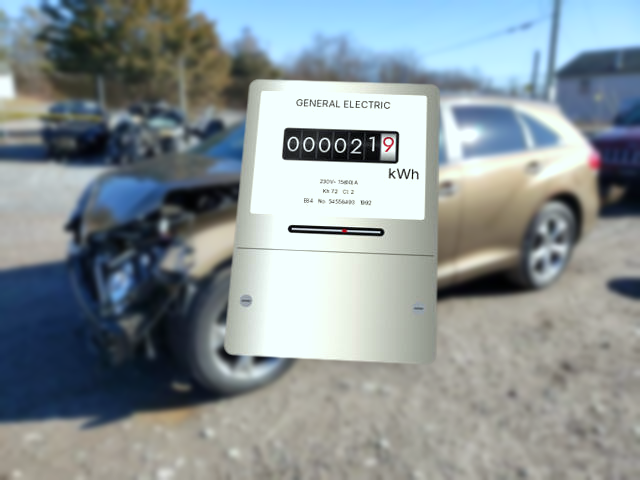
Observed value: 21.9,kWh
